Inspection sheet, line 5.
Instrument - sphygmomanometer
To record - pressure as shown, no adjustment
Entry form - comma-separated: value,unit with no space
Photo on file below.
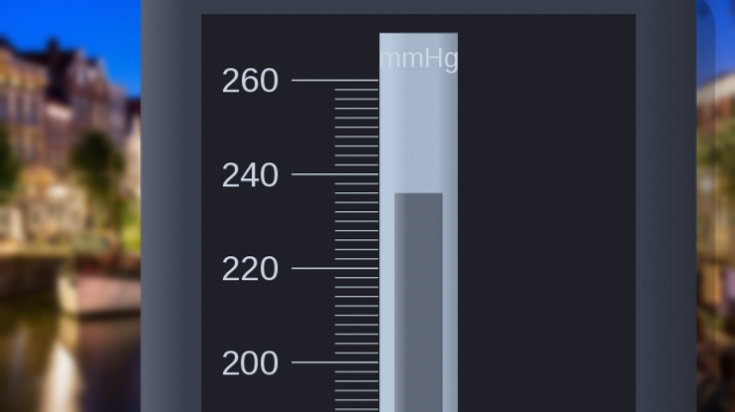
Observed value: 236,mmHg
